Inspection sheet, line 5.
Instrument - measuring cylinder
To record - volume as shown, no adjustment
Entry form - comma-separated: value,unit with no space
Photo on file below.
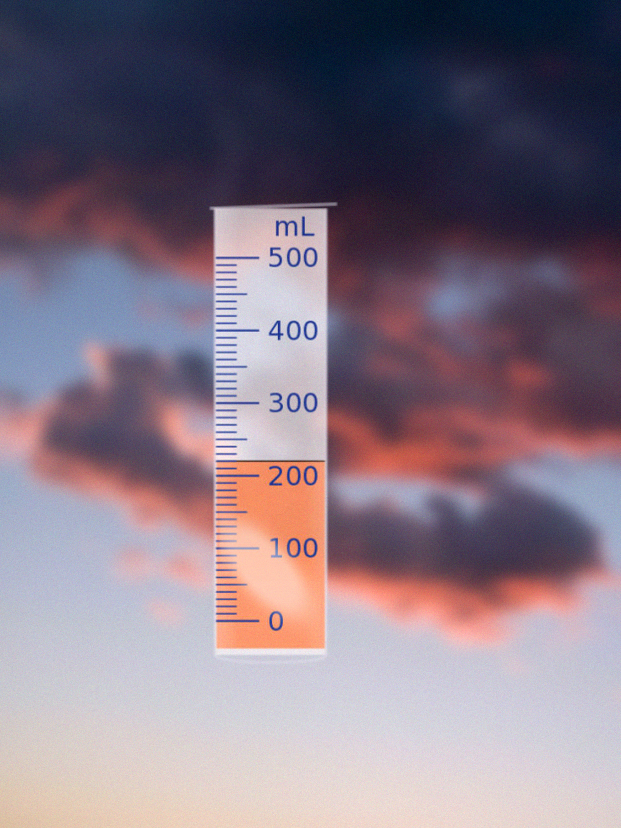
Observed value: 220,mL
